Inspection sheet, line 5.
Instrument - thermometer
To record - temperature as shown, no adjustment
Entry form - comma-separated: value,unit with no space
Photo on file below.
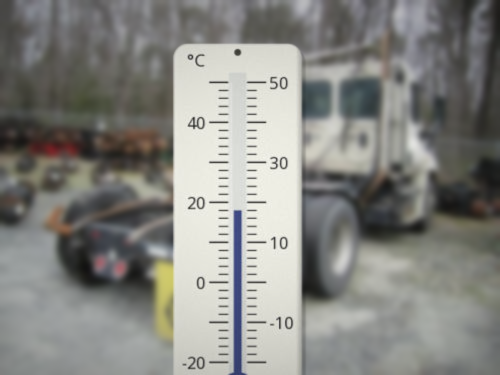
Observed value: 18,°C
